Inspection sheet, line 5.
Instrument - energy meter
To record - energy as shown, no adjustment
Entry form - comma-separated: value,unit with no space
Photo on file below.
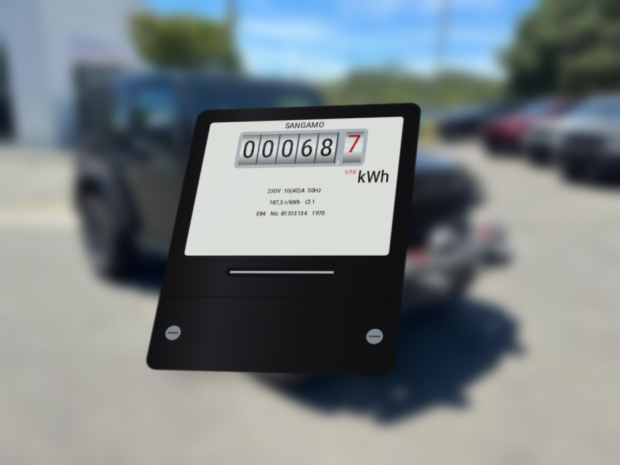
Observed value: 68.7,kWh
